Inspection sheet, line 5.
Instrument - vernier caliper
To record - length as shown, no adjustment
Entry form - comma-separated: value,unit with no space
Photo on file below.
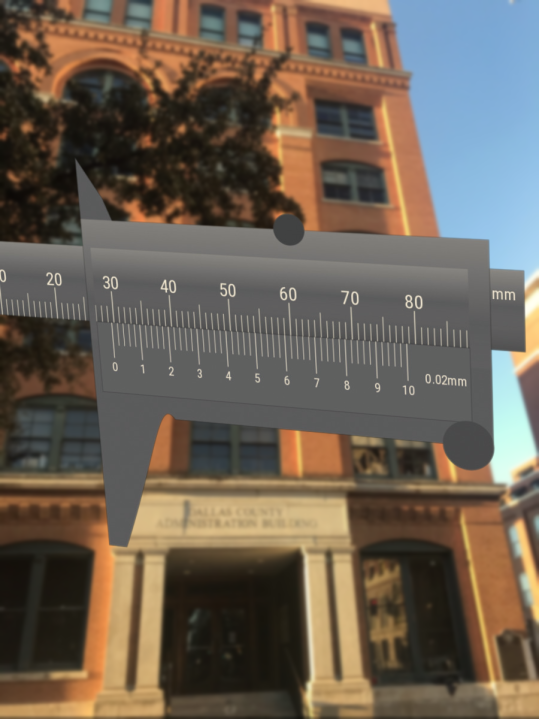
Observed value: 29.6,mm
